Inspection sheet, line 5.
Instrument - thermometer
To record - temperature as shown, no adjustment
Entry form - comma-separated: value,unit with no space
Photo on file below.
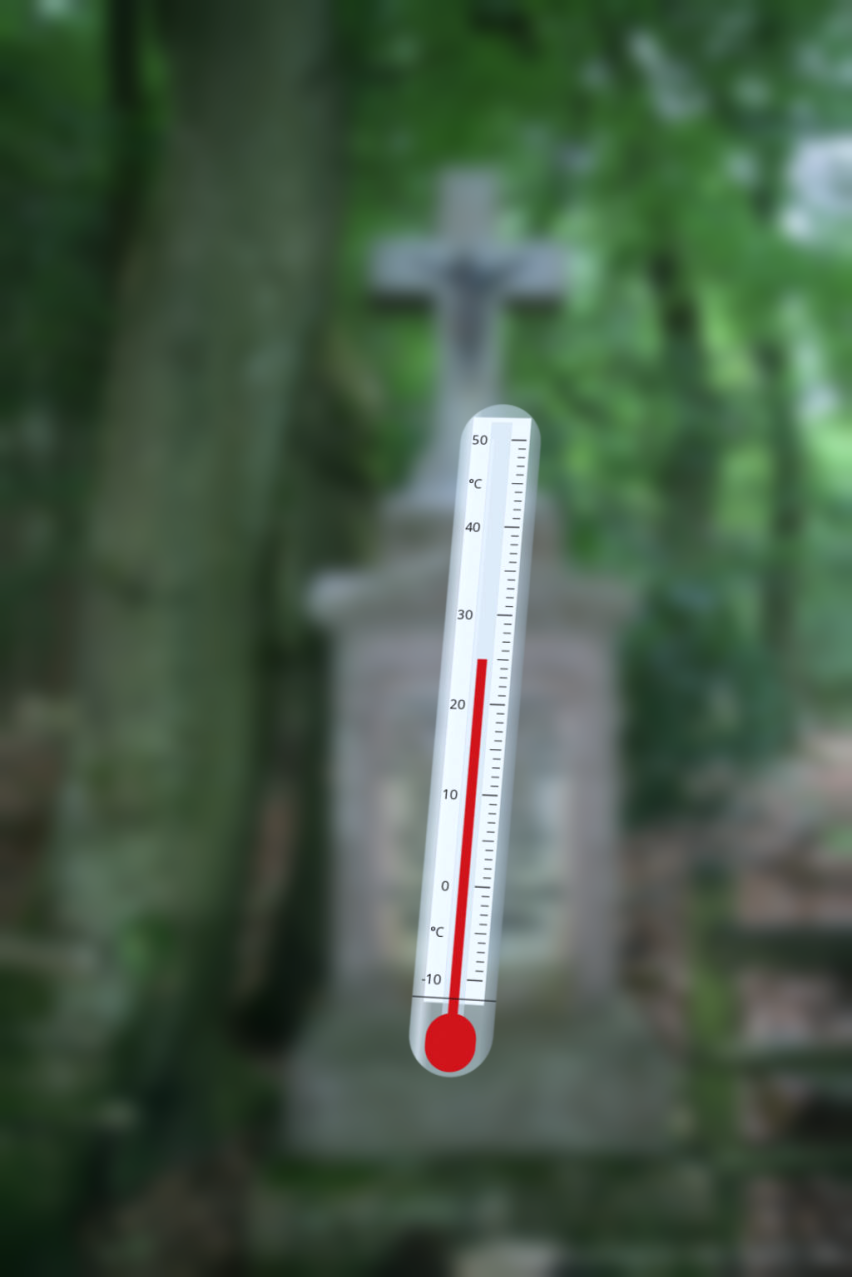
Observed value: 25,°C
